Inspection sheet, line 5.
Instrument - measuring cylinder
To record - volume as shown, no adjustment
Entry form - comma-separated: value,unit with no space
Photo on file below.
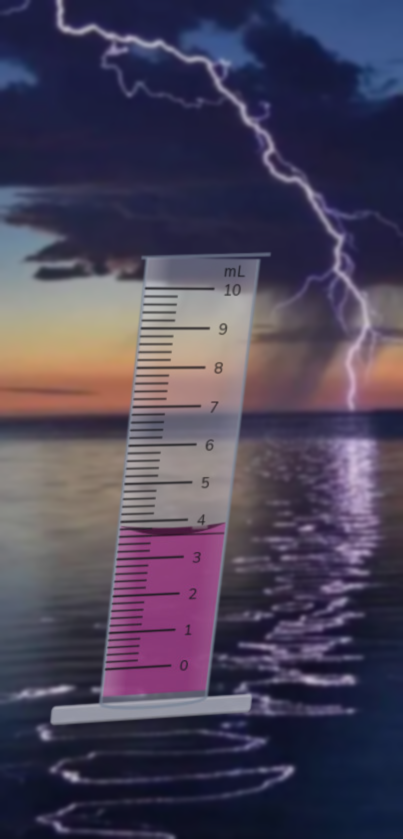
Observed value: 3.6,mL
